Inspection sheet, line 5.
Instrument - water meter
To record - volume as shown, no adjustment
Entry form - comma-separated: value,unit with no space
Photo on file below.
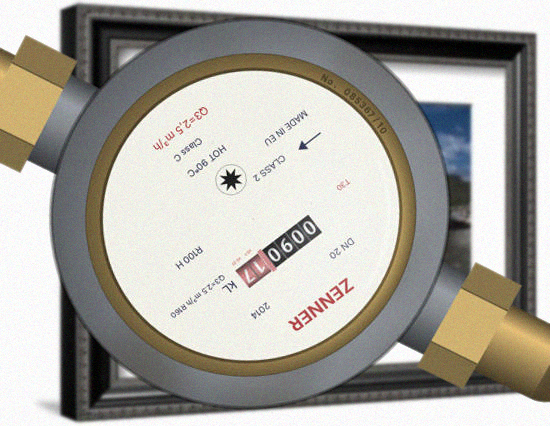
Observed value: 90.17,kL
